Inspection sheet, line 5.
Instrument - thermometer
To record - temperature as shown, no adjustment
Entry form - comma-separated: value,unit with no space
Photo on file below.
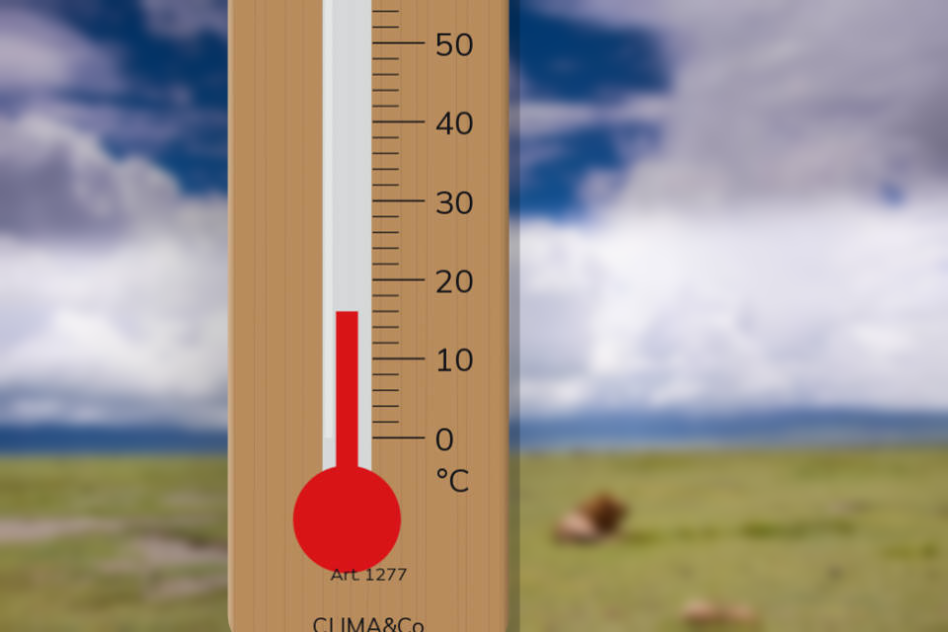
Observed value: 16,°C
